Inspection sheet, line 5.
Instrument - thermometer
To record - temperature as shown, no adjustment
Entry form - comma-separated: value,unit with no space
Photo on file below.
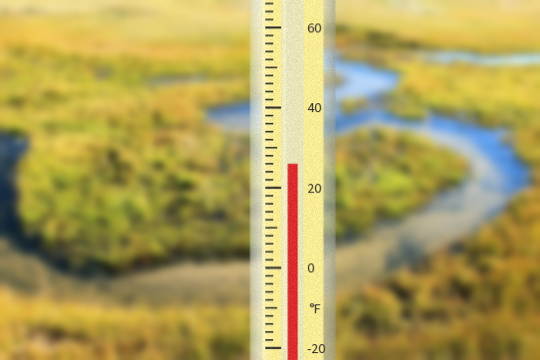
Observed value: 26,°F
